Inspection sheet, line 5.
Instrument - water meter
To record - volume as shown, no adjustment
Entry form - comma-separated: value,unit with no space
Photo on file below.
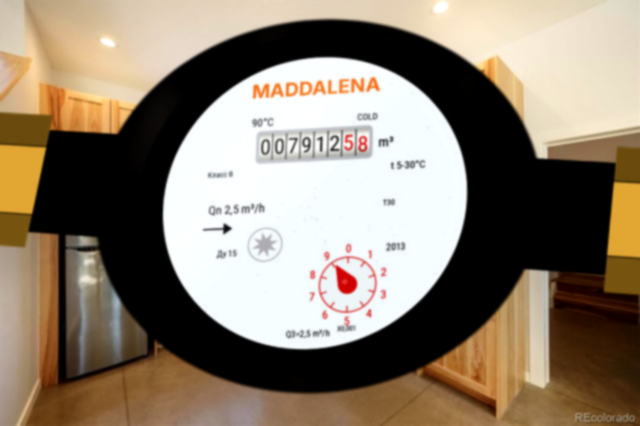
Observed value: 7912.579,m³
